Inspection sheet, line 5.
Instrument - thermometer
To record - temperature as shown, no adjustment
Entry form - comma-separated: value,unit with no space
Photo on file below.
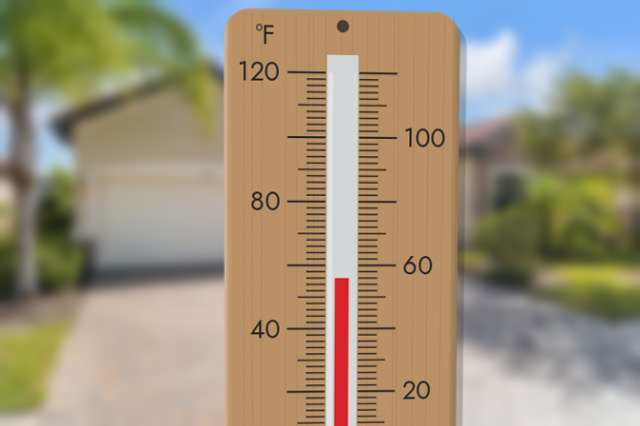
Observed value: 56,°F
